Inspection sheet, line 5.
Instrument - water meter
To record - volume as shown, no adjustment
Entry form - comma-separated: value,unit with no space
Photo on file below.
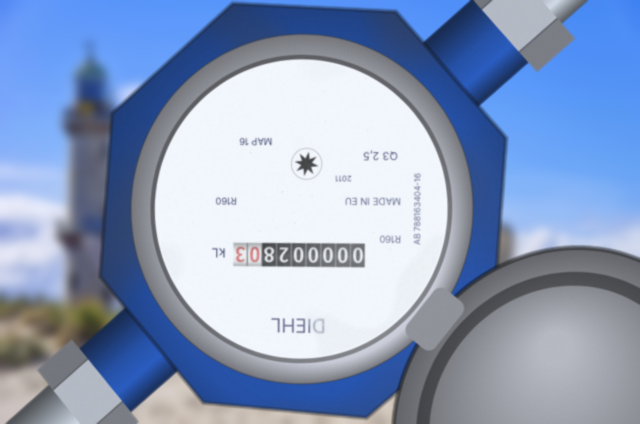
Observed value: 28.03,kL
